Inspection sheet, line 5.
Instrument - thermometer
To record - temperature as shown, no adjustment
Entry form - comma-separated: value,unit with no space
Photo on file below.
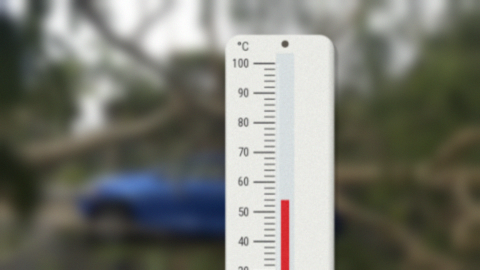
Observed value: 54,°C
